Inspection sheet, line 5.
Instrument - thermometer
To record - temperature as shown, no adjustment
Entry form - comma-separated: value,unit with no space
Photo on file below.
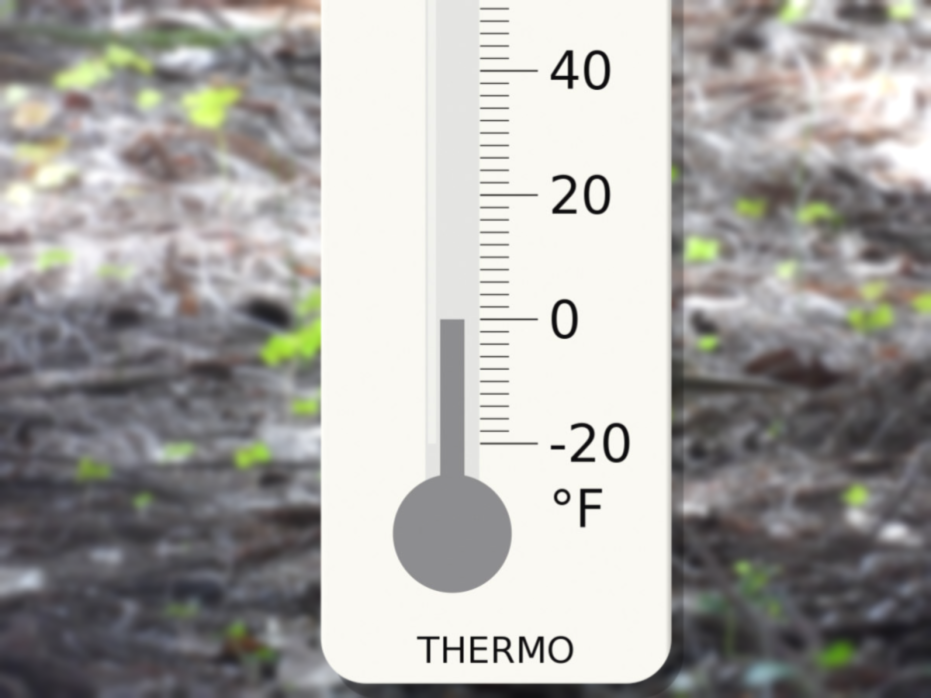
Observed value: 0,°F
